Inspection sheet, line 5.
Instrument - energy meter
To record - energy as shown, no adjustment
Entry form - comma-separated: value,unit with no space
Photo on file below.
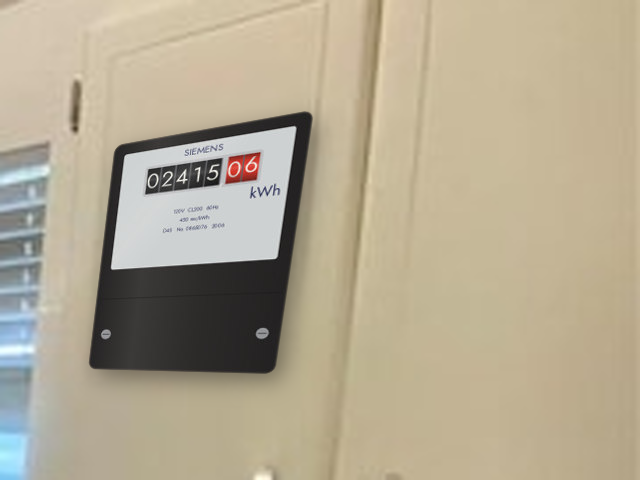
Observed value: 2415.06,kWh
